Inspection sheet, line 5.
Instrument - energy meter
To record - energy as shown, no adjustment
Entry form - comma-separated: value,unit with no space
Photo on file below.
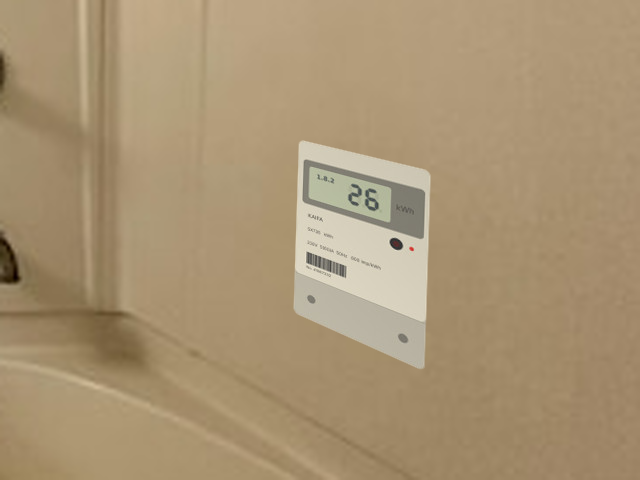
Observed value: 26,kWh
